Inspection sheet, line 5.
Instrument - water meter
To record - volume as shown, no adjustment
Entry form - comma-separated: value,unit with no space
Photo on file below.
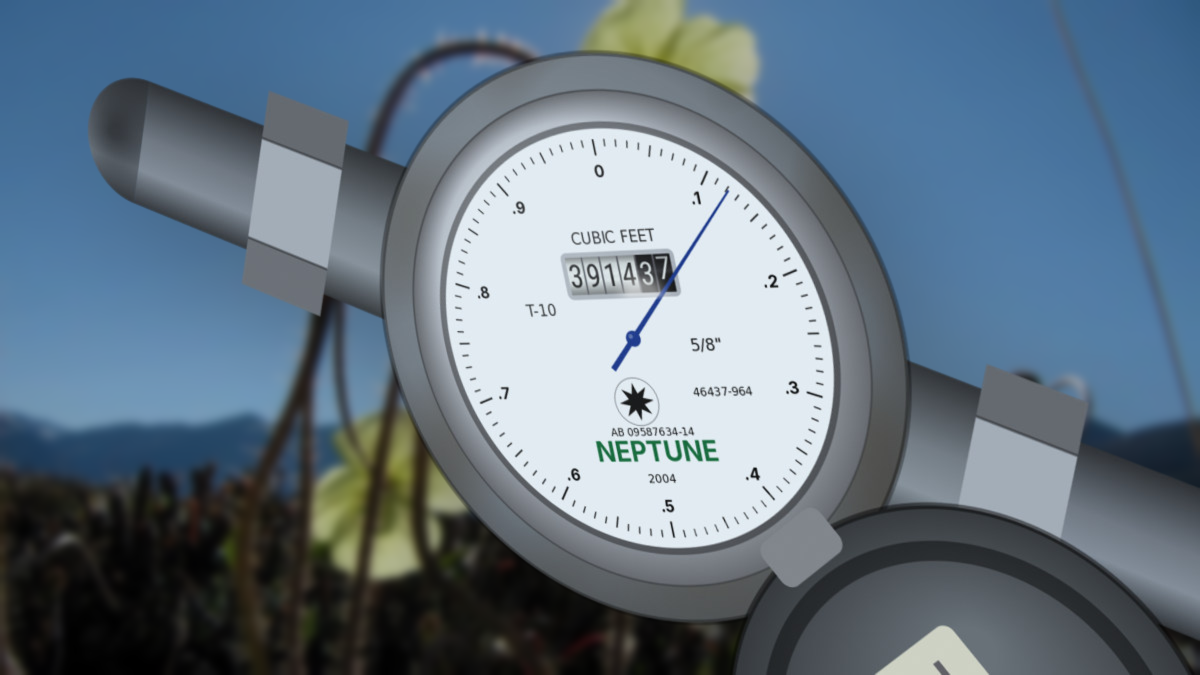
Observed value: 391437.12,ft³
